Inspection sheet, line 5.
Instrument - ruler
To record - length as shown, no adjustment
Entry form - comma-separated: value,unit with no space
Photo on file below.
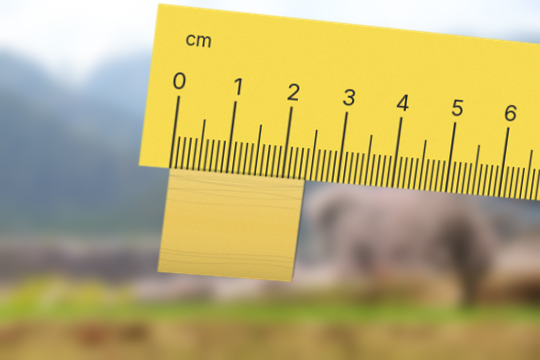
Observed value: 2.4,cm
